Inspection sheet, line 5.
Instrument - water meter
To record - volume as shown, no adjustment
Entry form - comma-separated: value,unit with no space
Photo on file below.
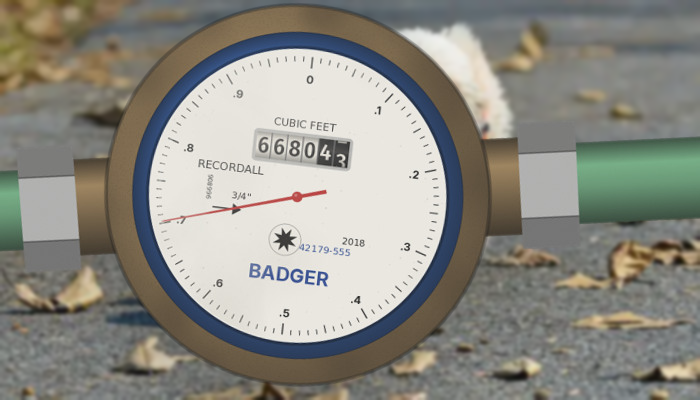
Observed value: 668042.70,ft³
